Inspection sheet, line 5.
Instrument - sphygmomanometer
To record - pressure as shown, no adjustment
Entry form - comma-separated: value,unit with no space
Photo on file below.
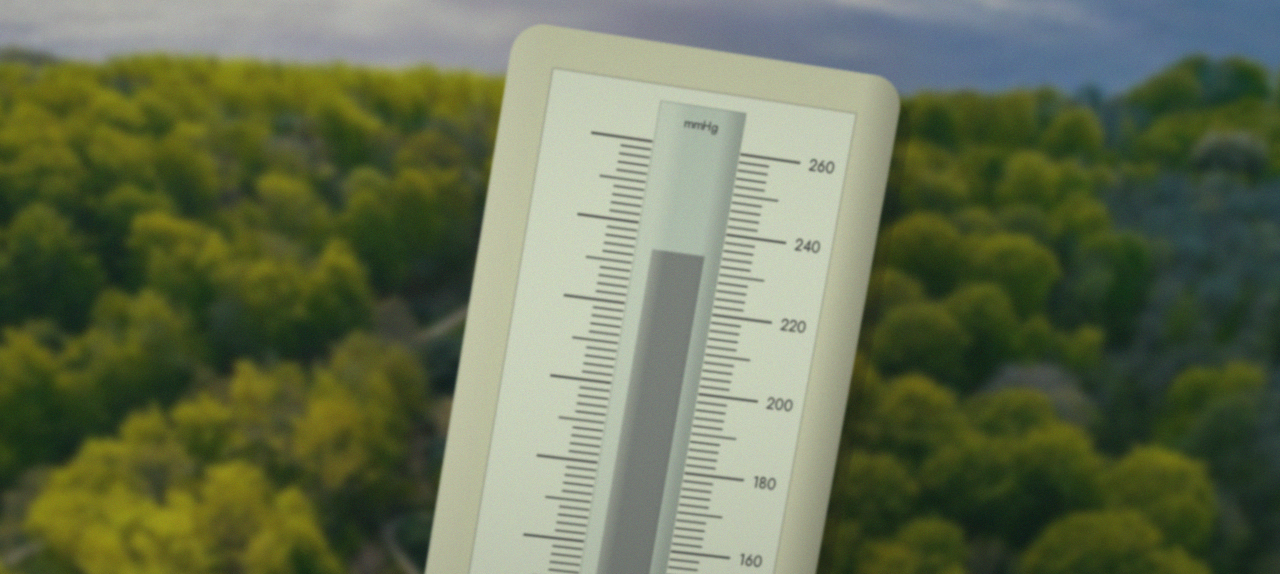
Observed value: 234,mmHg
